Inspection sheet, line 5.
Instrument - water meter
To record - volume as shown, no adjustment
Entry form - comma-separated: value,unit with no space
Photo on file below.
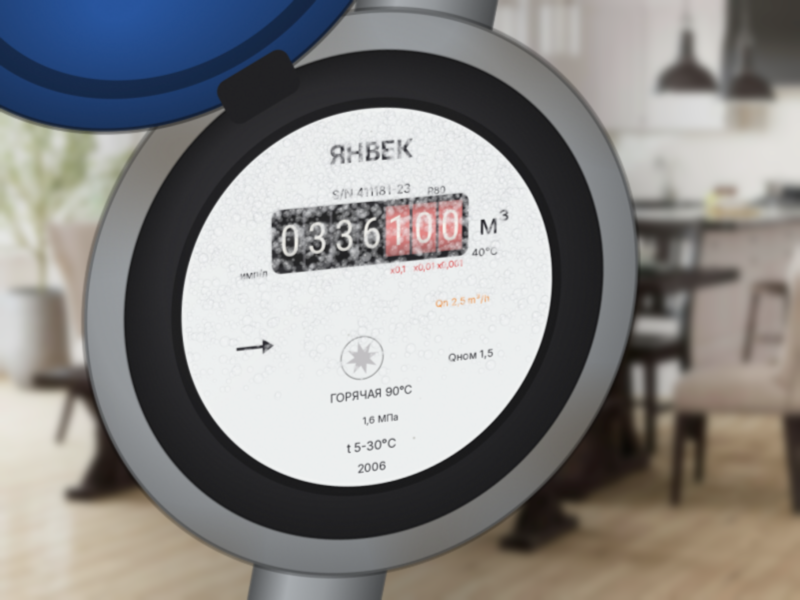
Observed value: 336.100,m³
